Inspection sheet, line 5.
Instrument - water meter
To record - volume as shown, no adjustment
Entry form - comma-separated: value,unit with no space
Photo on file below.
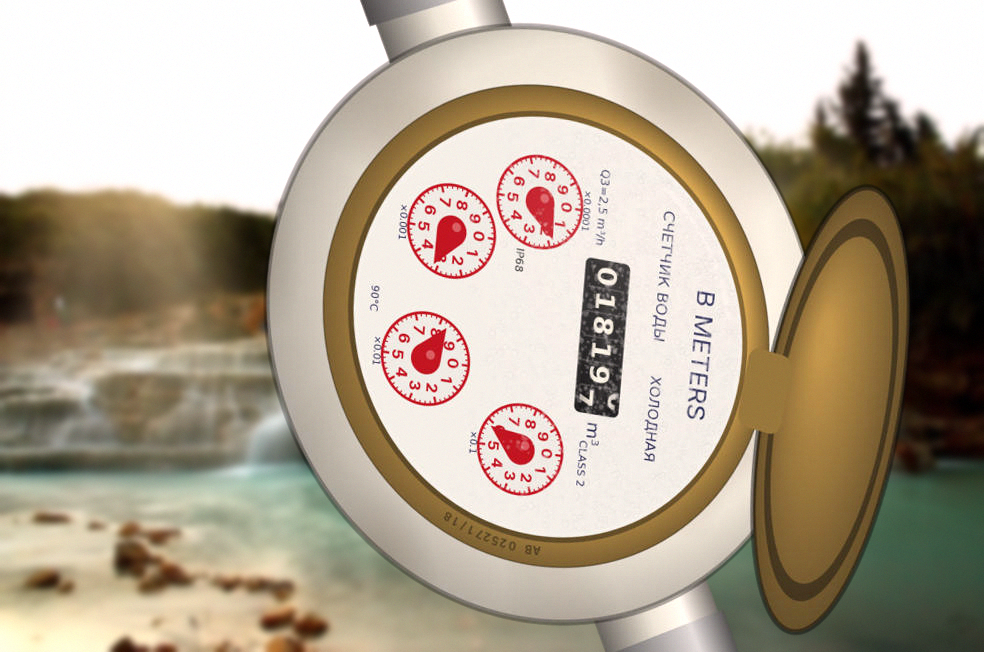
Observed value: 18196.5831,m³
